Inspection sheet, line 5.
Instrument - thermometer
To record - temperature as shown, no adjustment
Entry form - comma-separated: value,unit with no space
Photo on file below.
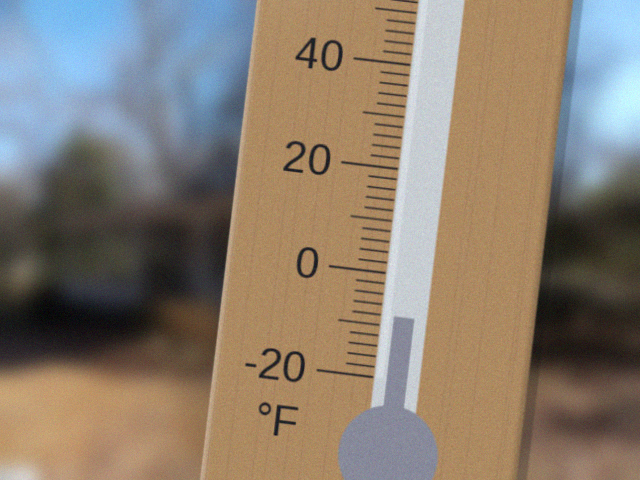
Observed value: -8,°F
